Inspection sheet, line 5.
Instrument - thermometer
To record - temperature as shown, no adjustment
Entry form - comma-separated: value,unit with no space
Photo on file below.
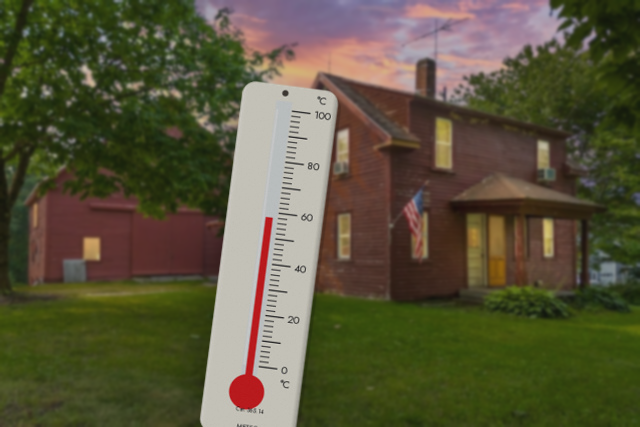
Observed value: 58,°C
